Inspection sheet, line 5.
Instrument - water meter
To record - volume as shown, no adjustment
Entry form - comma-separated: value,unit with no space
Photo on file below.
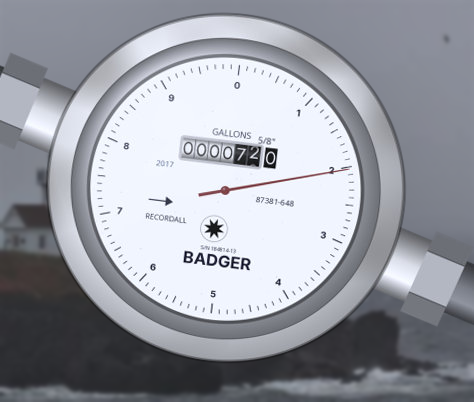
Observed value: 722.0,gal
